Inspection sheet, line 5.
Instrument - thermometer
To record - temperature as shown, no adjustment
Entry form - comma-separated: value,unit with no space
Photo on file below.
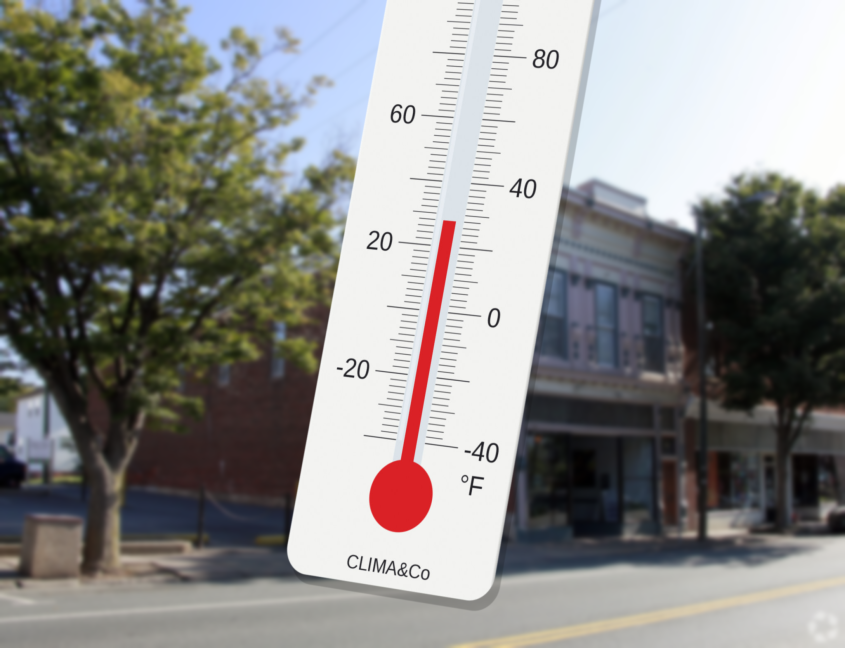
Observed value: 28,°F
